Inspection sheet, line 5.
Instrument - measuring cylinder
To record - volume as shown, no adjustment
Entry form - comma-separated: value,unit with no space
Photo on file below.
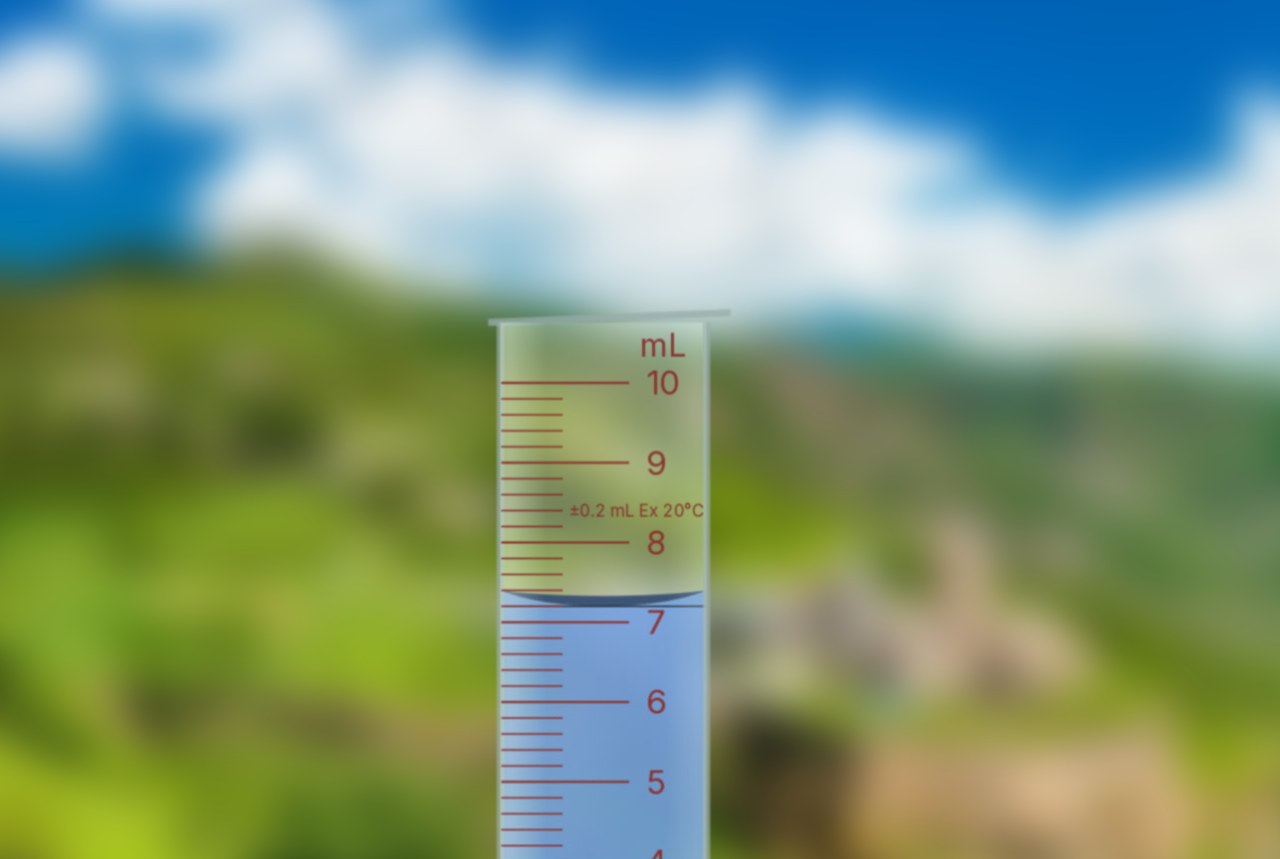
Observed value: 7.2,mL
